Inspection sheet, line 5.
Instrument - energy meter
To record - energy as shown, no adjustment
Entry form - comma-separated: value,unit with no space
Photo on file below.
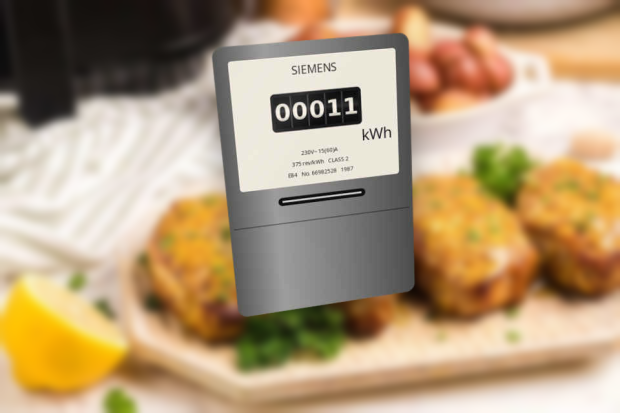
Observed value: 11,kWh
